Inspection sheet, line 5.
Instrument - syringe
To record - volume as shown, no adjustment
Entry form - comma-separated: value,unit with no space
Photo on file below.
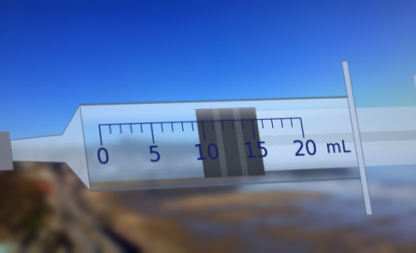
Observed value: 9.5,mL
